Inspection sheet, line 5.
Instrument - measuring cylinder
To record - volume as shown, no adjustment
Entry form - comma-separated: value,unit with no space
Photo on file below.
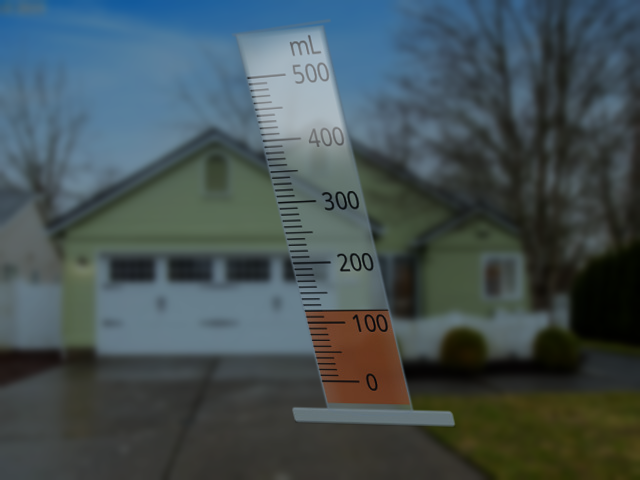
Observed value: 120,mL
